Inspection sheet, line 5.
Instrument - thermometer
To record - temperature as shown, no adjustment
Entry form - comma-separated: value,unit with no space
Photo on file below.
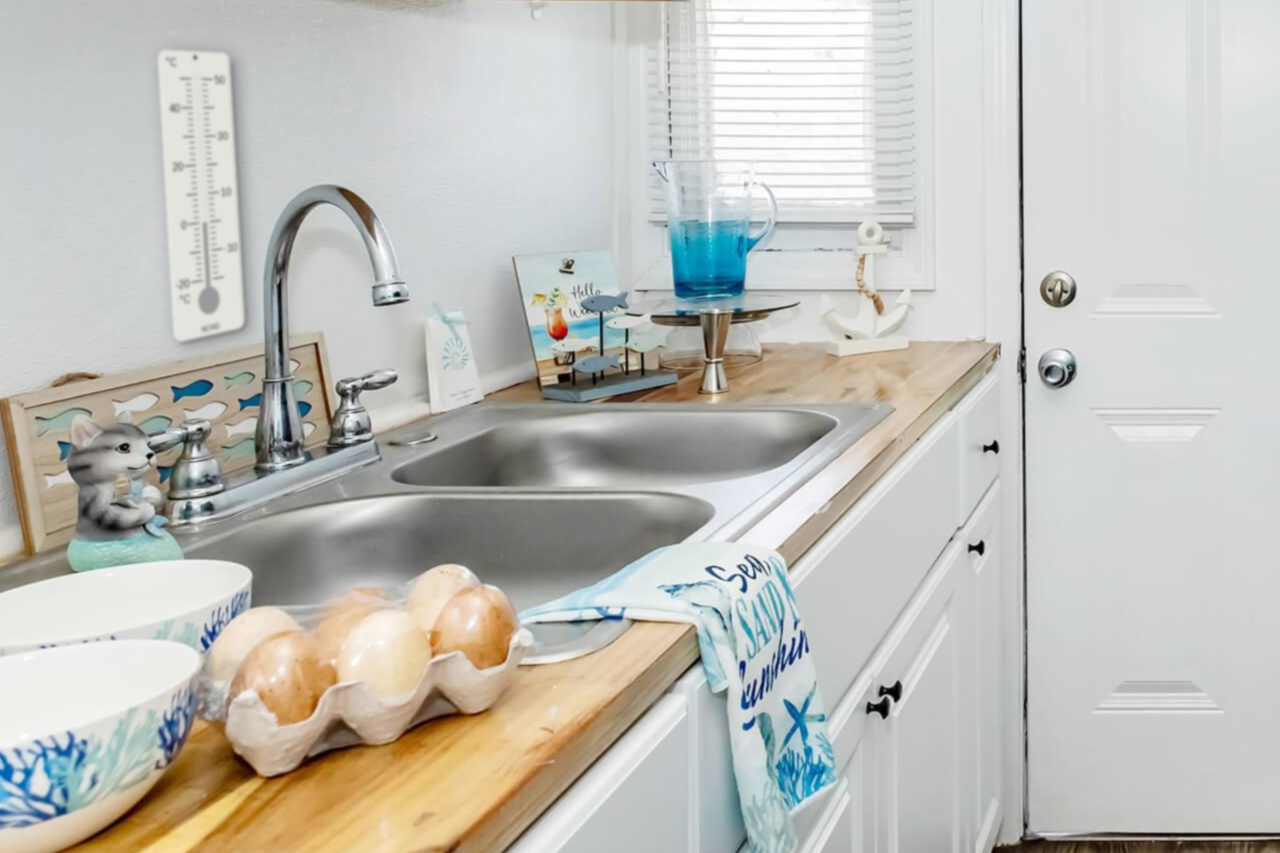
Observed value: 0,°C
